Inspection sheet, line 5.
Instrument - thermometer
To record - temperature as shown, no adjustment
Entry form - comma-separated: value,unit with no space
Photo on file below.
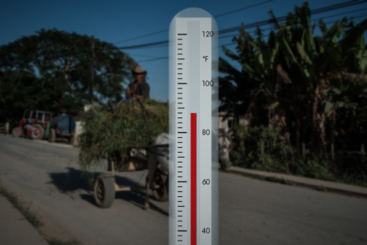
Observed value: 88,°F
